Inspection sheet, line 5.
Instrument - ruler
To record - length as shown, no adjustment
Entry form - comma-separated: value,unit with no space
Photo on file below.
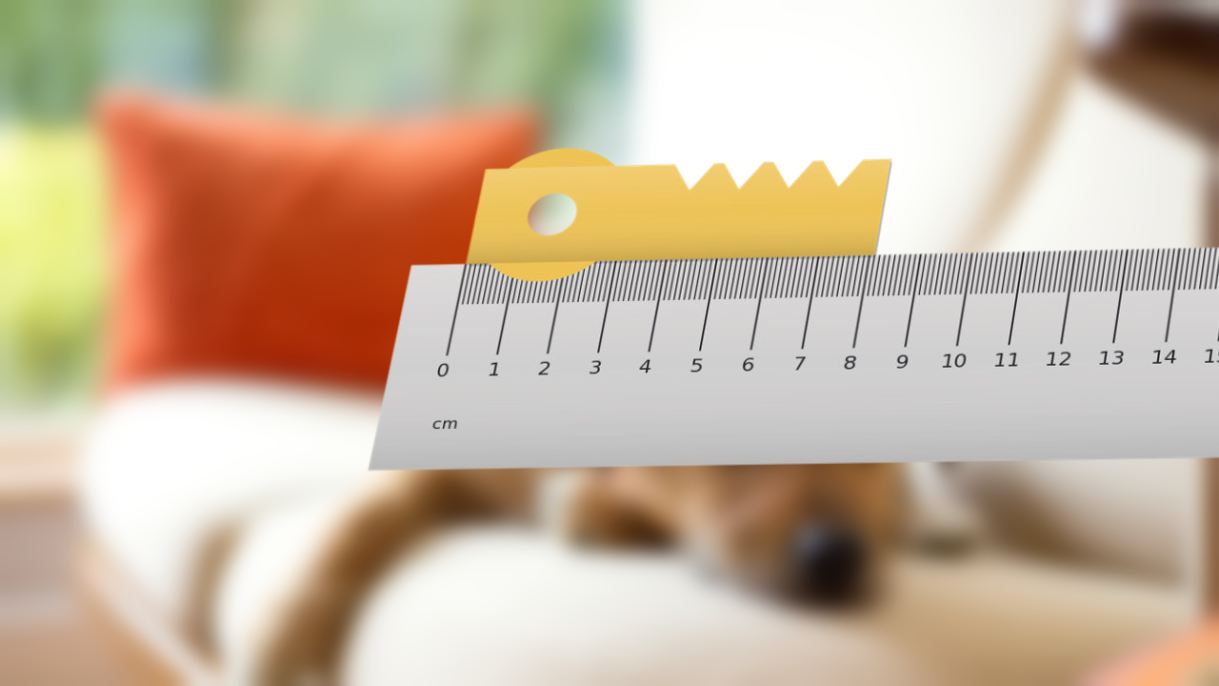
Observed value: 8.1,cm
